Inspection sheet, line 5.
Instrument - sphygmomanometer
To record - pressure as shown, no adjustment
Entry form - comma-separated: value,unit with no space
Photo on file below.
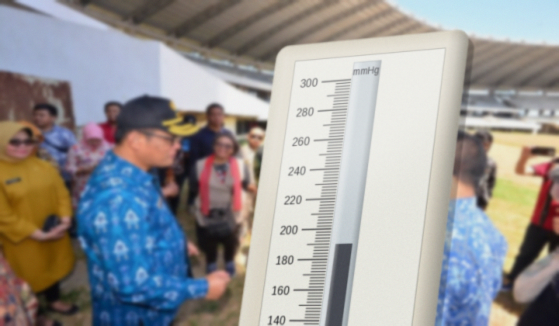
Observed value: 190,mmHg
